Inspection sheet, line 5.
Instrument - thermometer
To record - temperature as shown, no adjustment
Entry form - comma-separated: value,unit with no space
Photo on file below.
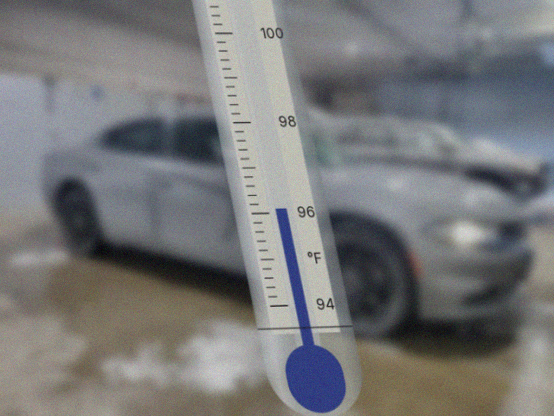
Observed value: 96.1,°F
